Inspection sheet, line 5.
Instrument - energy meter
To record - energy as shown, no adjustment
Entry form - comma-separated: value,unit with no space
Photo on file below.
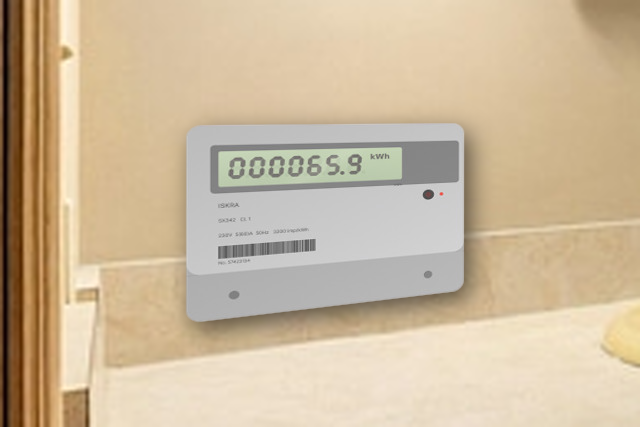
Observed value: 65.9,kWh
